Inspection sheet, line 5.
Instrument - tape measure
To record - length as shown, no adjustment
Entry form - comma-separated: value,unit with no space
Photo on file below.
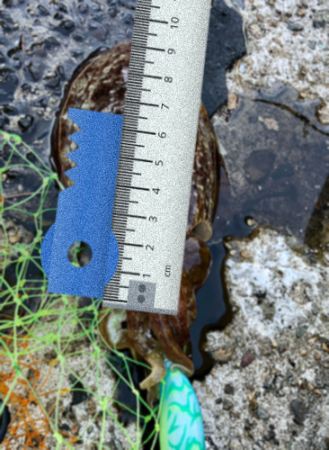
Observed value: 6.5,cm
